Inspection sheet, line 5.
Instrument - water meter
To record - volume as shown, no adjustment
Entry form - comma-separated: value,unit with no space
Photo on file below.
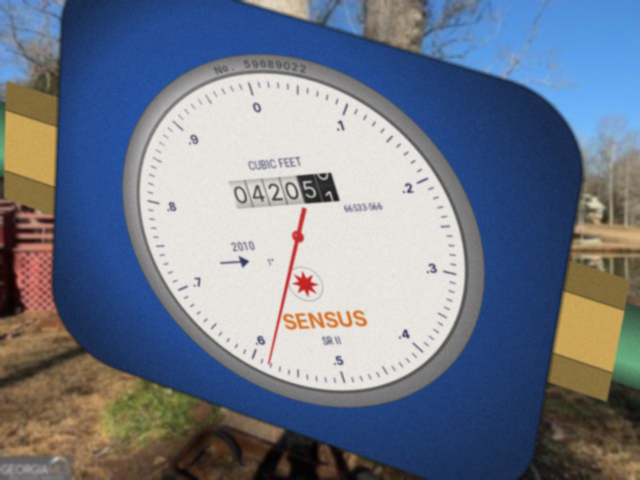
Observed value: 42050.58,ft³
